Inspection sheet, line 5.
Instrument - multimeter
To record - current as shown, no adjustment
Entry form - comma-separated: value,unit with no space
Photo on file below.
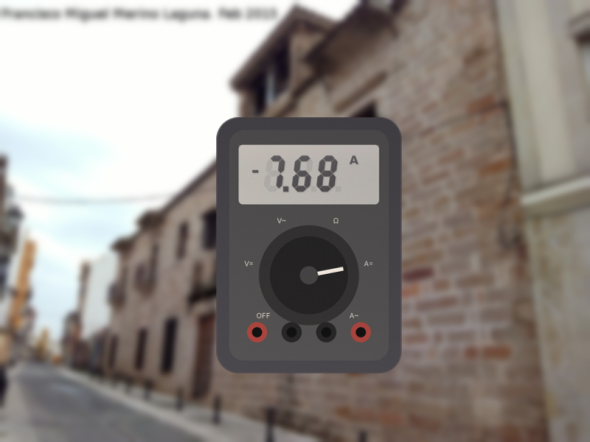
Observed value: -7.68,A
